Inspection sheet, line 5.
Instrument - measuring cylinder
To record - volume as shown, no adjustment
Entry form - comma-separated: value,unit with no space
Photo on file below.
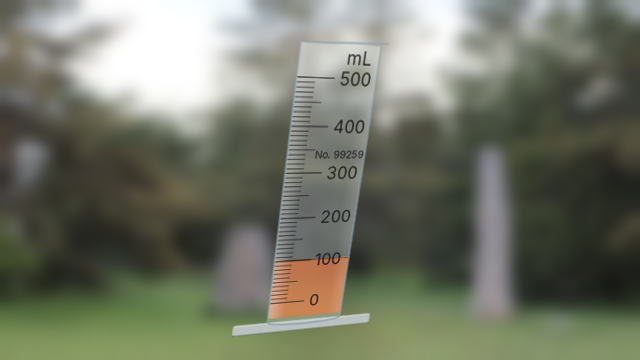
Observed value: 100,mL
